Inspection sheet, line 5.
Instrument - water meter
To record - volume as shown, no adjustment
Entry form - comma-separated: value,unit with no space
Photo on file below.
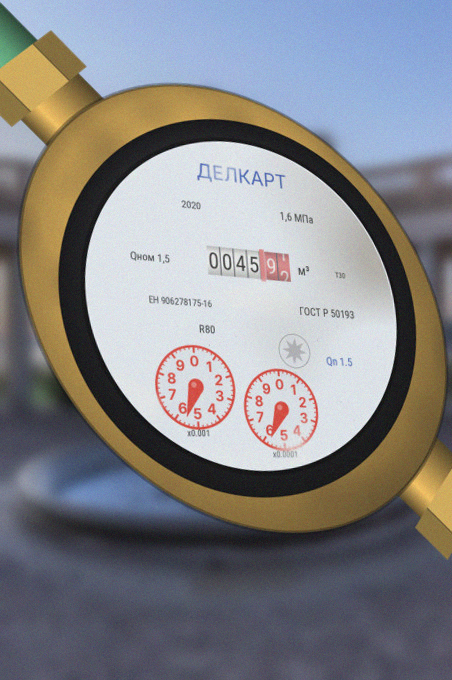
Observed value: 45.9155,m³
